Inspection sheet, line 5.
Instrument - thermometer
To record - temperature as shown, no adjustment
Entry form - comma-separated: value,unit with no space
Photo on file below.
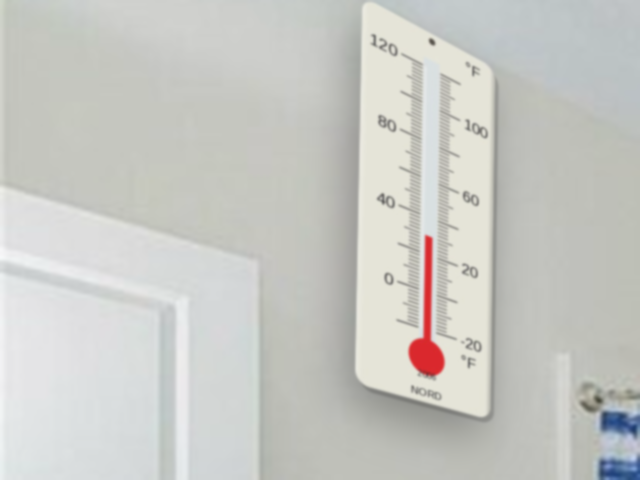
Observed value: 30,°F
